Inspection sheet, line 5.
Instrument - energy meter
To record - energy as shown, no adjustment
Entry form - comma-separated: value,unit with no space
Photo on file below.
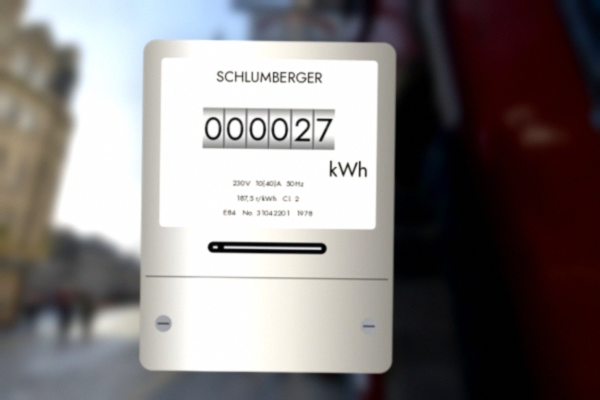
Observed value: 27,kWh
